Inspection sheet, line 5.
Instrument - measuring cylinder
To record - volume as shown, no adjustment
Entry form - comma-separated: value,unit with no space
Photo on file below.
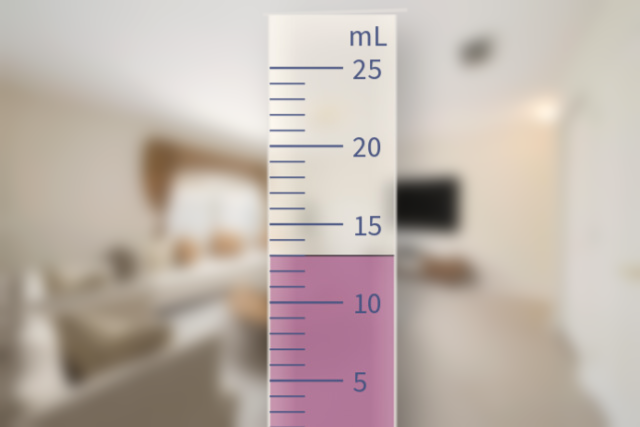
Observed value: 13,mL
